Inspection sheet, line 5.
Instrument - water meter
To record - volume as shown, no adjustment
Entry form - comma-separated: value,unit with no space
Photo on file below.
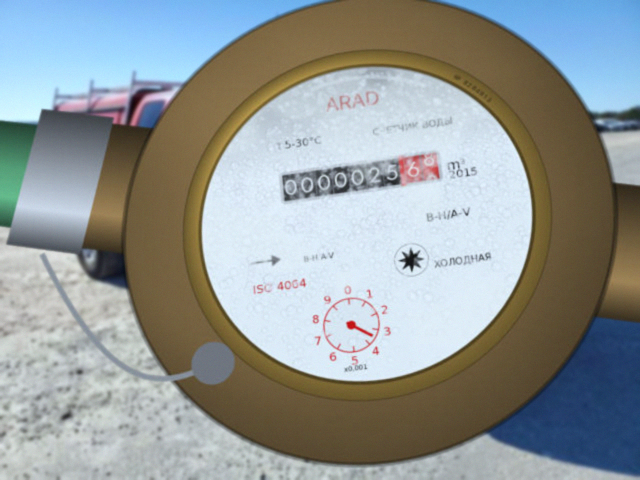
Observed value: 25.683,m³
